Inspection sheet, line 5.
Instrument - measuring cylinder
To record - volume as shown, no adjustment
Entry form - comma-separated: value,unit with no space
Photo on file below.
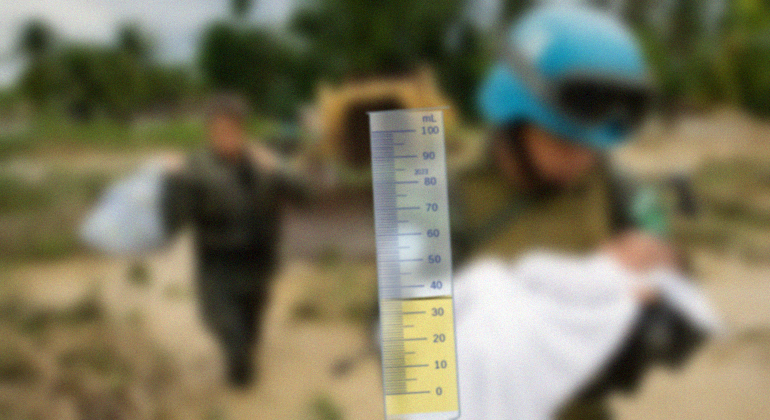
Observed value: 35,mL
